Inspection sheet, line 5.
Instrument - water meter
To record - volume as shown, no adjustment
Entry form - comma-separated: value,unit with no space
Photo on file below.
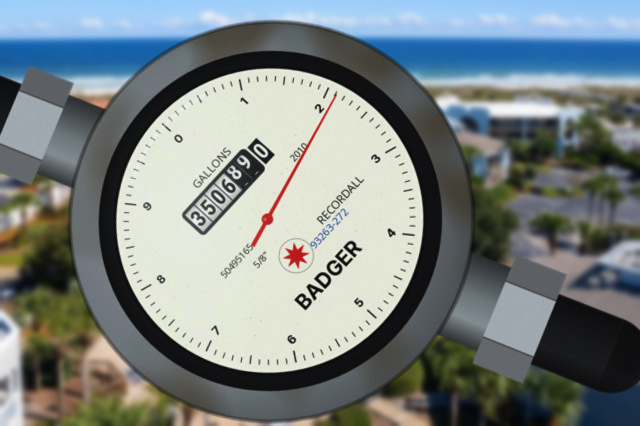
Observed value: 3506892.1,gal
